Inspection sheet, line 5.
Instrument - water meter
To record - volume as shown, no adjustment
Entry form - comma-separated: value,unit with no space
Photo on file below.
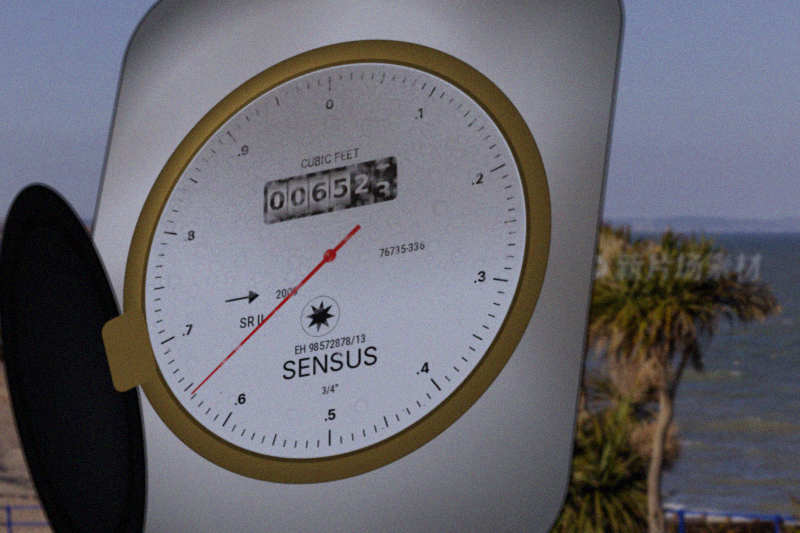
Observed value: 6522.64,ft³
